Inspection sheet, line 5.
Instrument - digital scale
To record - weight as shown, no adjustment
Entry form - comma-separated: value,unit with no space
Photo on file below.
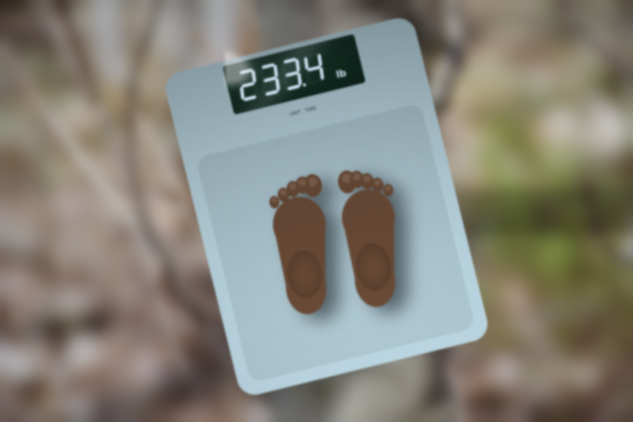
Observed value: 233.4,lb
